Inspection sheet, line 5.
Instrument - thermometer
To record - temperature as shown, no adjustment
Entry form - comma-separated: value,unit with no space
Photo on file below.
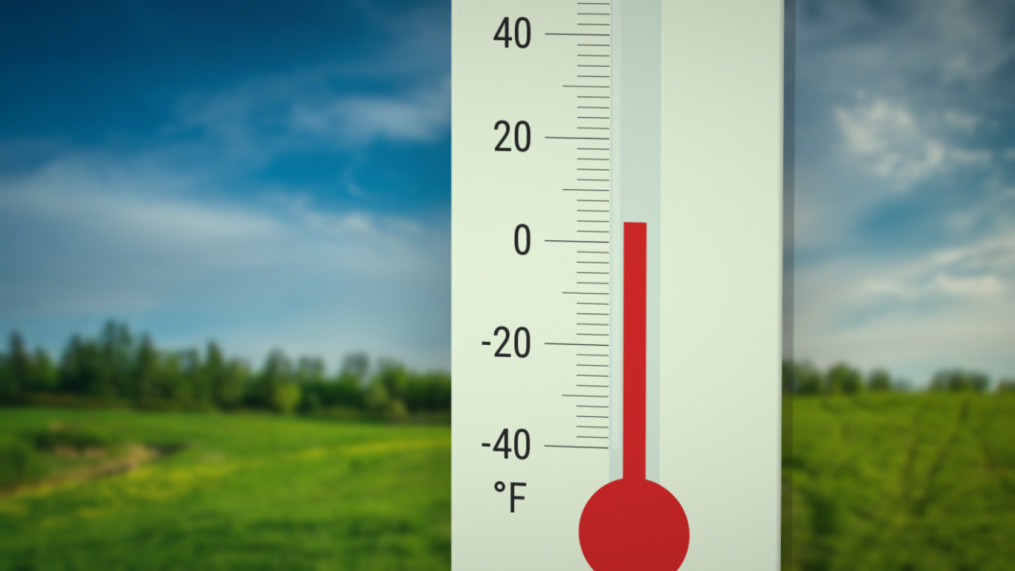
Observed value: 4,°F
